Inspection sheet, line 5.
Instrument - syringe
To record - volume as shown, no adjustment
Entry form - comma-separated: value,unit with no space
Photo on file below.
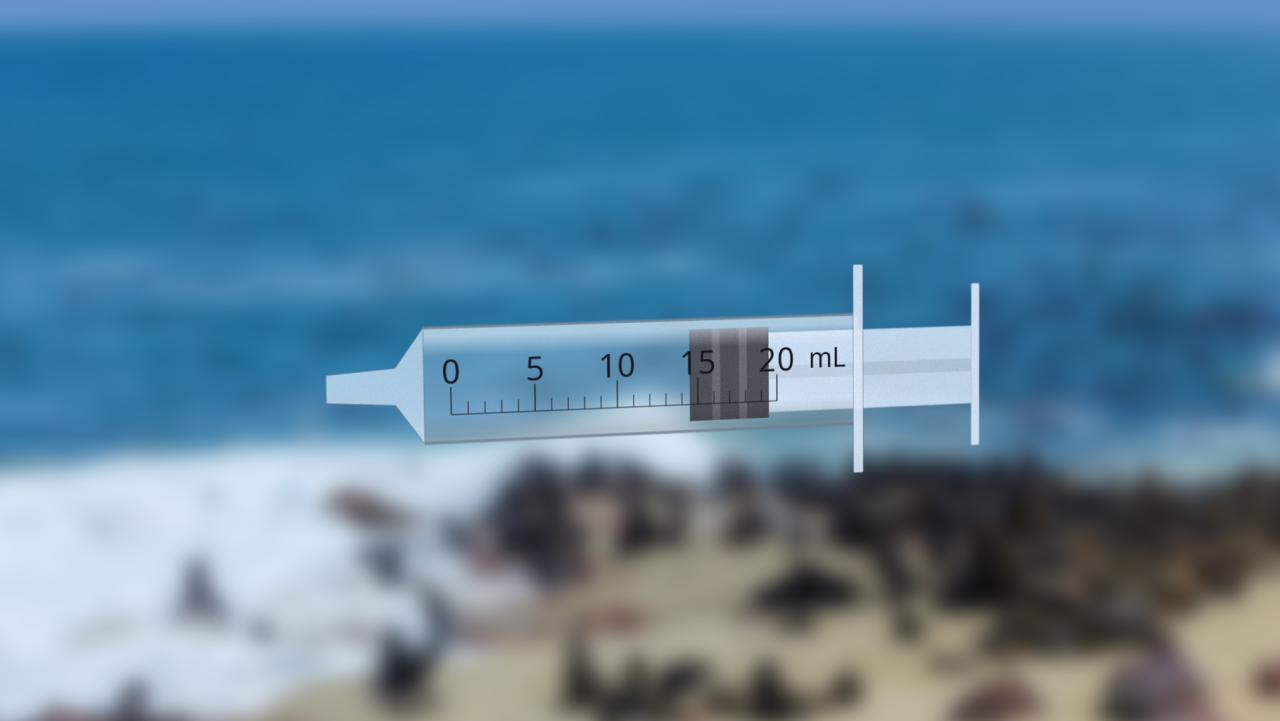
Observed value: 14.5,mL
